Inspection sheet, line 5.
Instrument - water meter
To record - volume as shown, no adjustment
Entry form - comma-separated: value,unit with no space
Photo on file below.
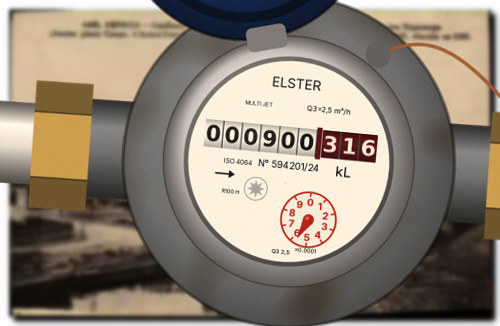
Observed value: 900.3165,kL
